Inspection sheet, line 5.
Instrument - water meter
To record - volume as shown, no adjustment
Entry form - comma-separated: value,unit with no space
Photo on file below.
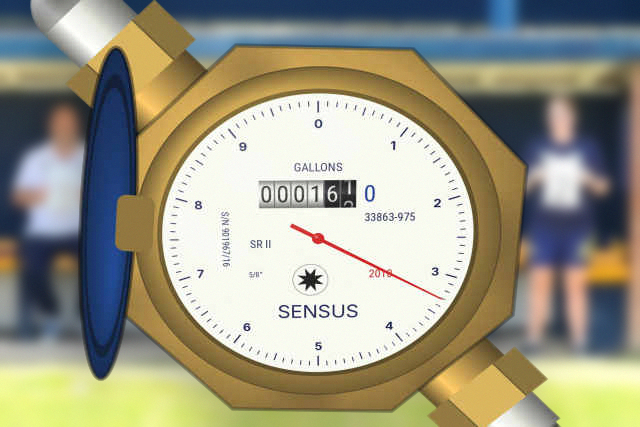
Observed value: 1613.3,gal
